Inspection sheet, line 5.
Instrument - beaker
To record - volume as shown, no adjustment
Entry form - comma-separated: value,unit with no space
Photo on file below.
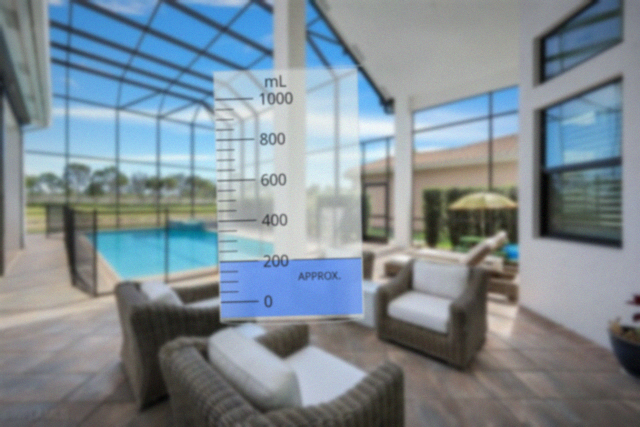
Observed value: 200,mL
